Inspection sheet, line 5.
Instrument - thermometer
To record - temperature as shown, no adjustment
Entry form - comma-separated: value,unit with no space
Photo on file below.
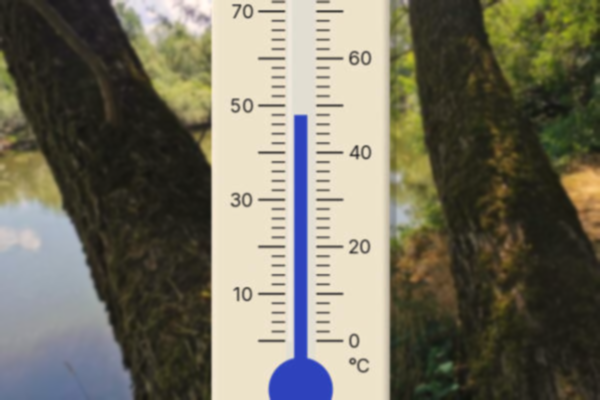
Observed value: 48,°C
